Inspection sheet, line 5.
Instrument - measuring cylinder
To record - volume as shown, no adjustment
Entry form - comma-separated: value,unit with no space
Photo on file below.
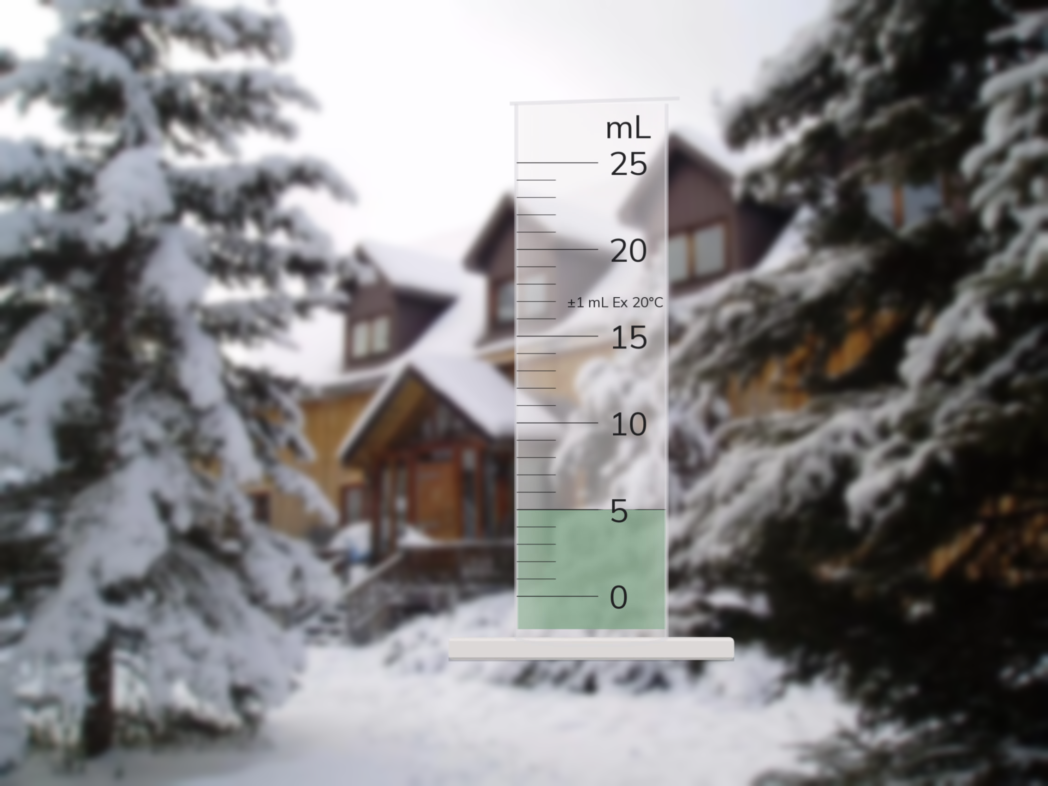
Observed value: 5,mL
